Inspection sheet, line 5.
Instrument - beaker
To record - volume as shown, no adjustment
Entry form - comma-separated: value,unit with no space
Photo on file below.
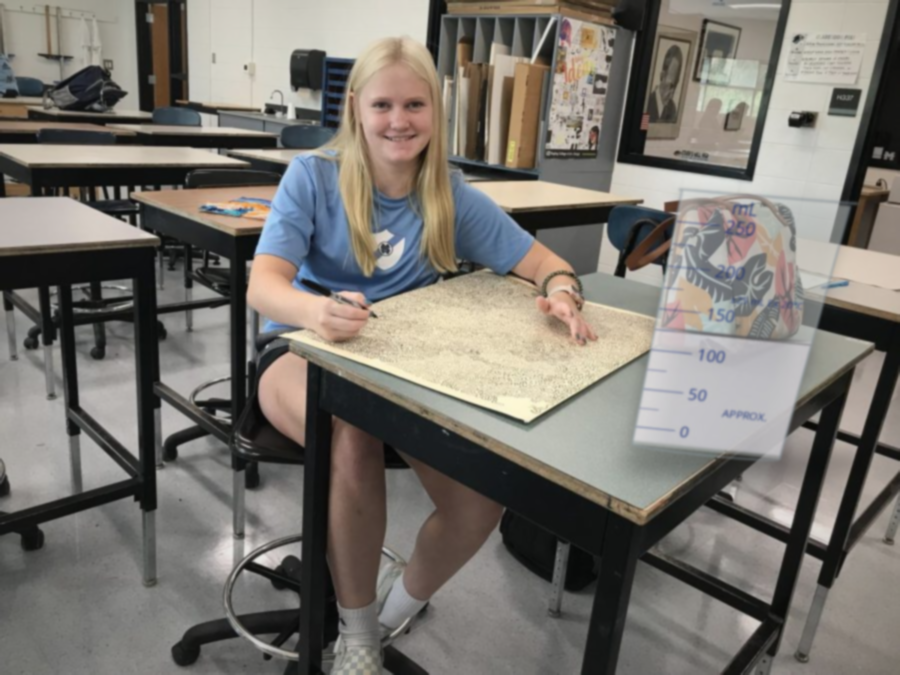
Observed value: 125,mL
